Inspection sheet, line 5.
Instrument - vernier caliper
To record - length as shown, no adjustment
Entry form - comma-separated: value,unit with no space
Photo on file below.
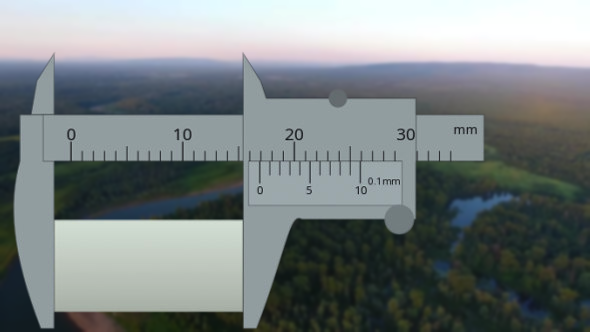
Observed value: 16.9,mm
